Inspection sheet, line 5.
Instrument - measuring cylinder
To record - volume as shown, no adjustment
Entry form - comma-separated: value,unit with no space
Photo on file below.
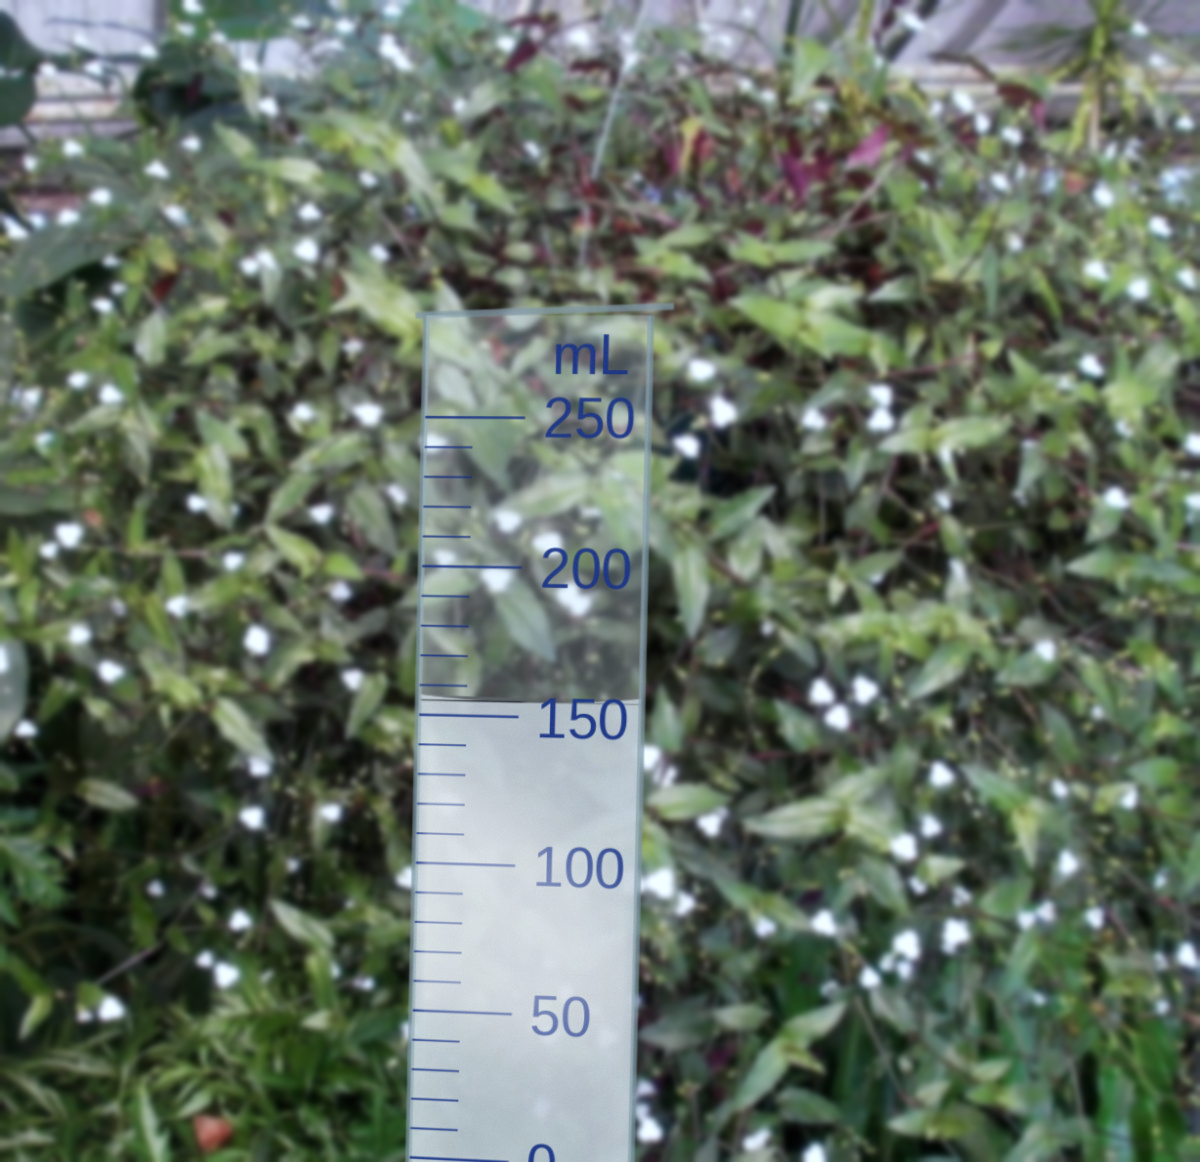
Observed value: 155,mL
